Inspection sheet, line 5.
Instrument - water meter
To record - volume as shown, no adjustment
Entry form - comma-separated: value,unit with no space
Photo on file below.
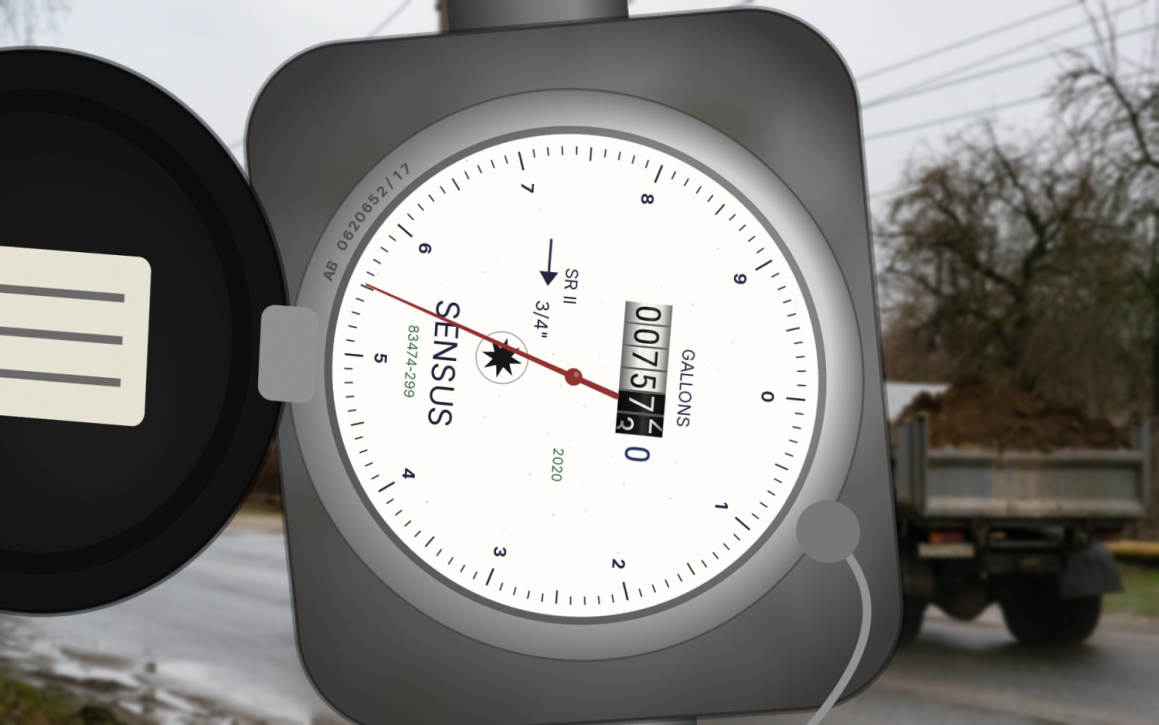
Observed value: 75725.5,gal
